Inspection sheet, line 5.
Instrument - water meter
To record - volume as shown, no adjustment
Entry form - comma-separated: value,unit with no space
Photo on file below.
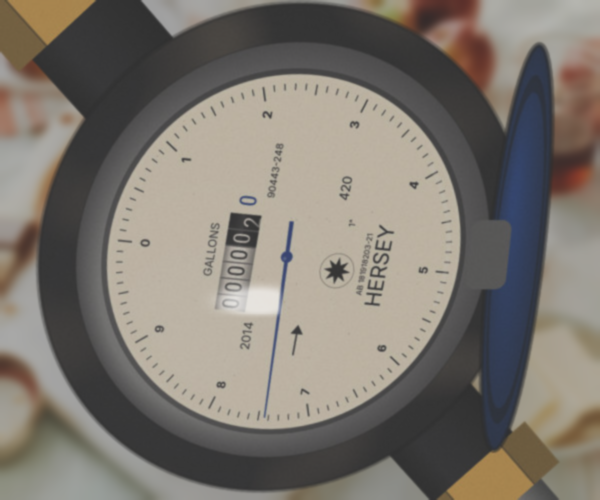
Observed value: 17.4,gal
